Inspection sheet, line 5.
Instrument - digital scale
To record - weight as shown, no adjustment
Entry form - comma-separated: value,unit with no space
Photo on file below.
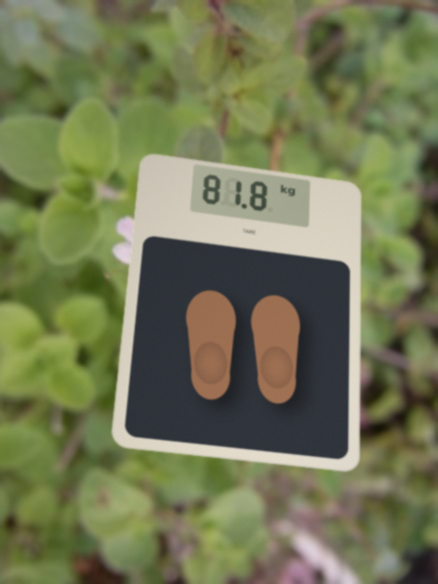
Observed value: 81.8,kg
